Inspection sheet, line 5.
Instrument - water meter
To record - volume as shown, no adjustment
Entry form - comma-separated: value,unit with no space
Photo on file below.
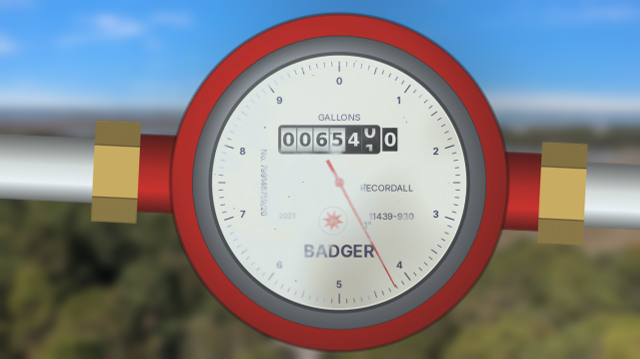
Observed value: 65404.2,gal
